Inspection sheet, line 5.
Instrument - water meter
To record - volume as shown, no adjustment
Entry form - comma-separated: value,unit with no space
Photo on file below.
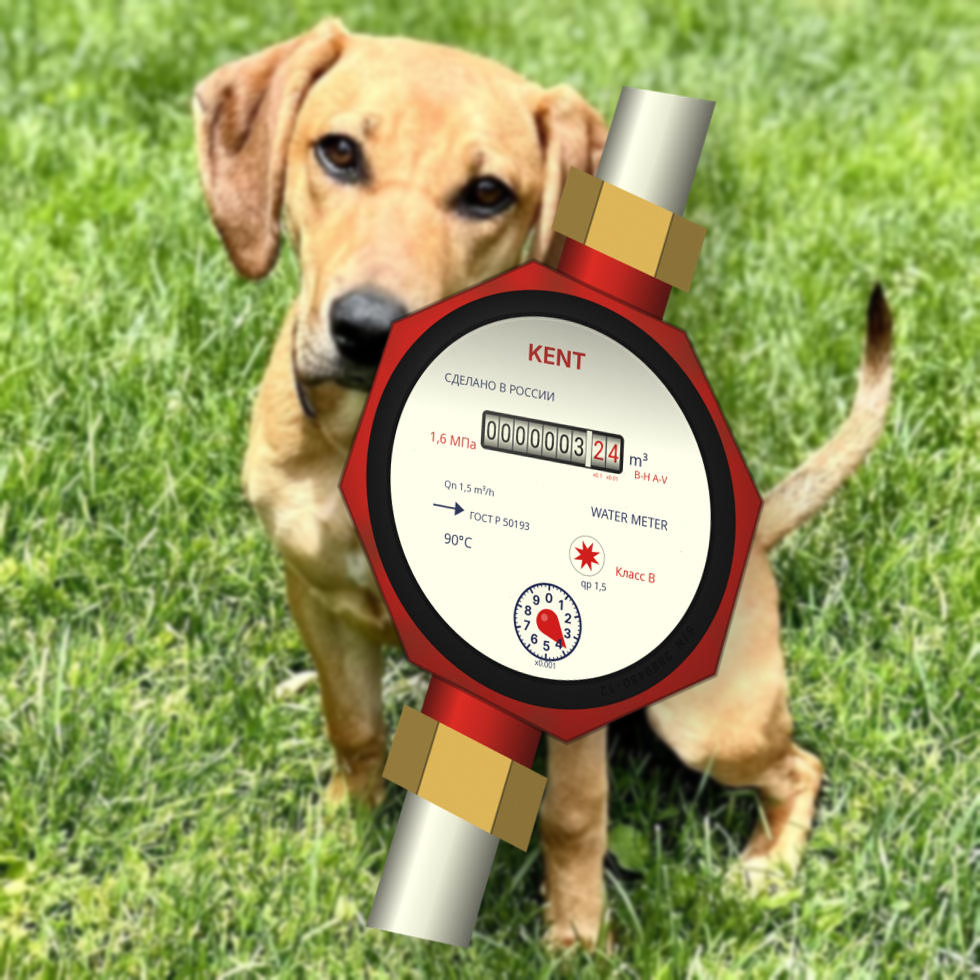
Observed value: 3.243,m³
